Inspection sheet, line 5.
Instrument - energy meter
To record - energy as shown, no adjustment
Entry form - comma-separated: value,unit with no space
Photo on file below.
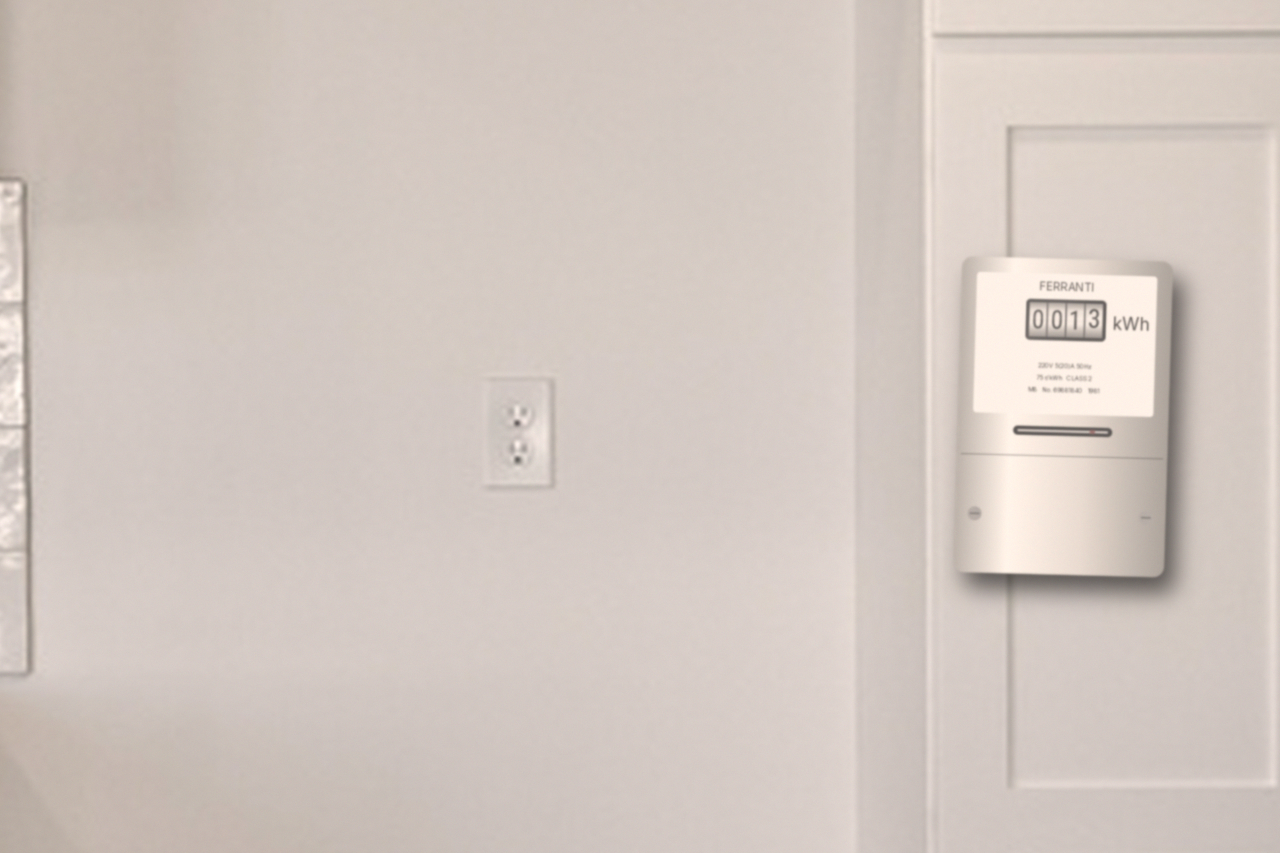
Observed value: 13,kWh
